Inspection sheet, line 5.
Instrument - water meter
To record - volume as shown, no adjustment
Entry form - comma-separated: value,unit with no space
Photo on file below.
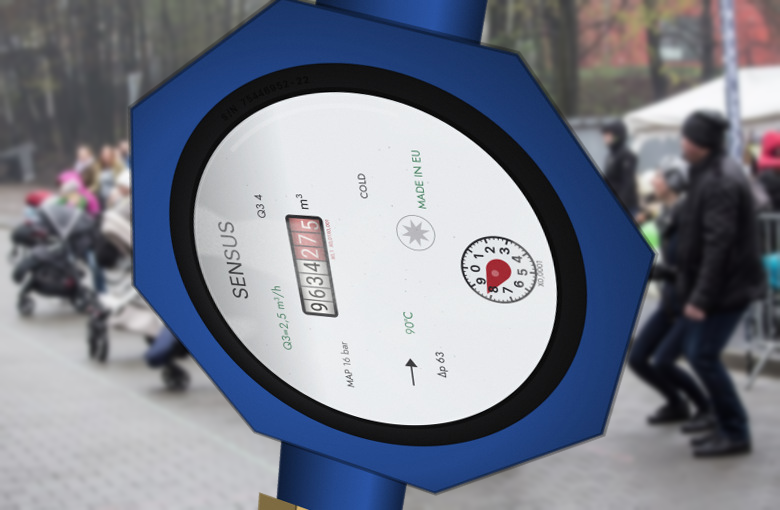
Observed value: 9634.2748,m³
